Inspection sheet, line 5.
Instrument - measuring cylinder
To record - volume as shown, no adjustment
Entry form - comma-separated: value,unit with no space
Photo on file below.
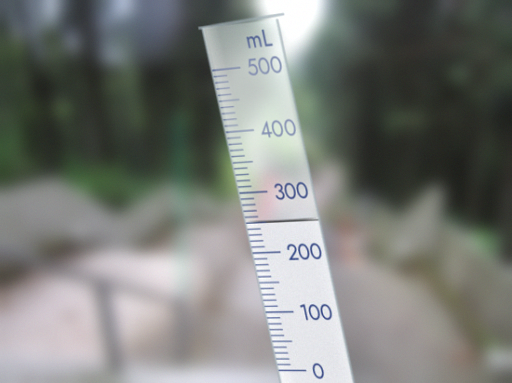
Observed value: 250,mL
